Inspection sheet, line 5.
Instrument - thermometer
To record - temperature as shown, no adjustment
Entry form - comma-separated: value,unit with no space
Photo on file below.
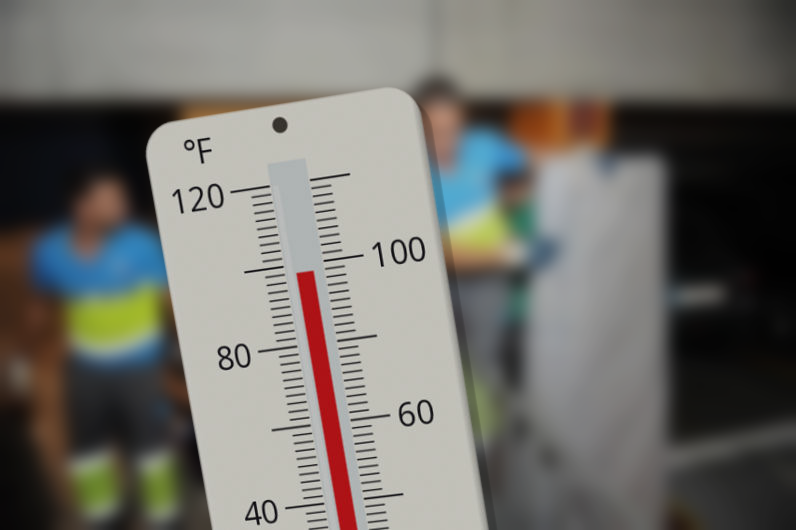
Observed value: 98,°F
